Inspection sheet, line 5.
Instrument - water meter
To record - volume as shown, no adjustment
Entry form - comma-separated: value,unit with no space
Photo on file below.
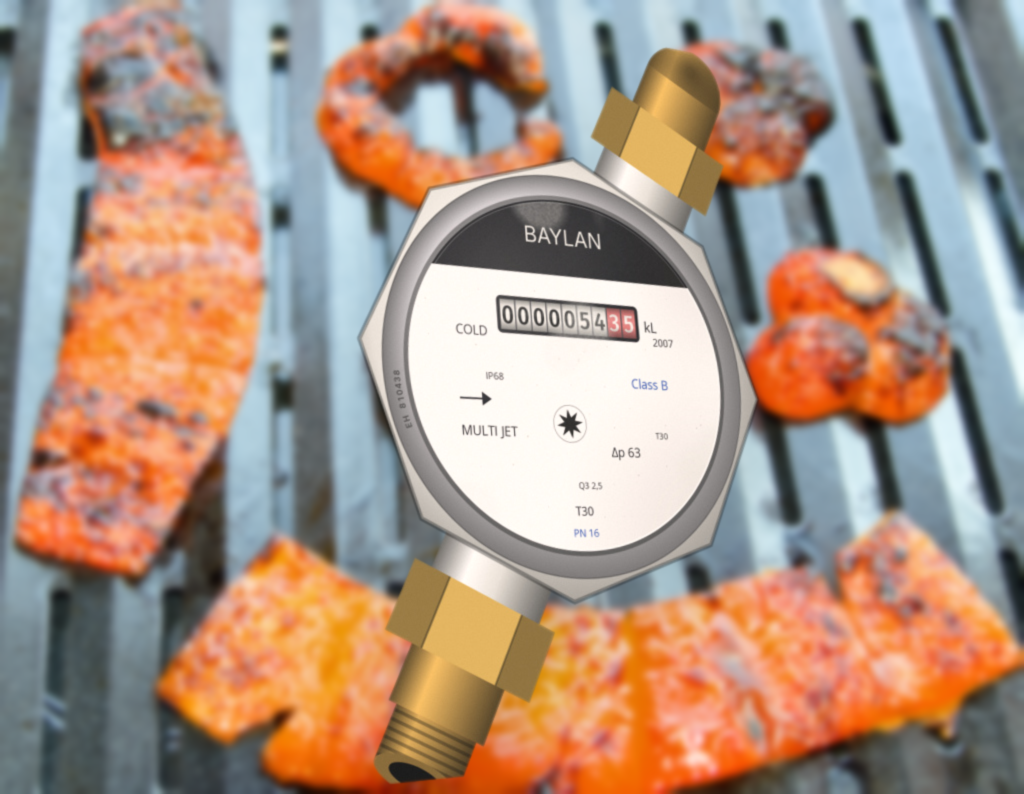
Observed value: 54.35,kL
